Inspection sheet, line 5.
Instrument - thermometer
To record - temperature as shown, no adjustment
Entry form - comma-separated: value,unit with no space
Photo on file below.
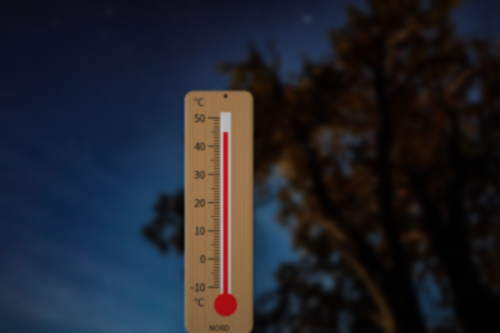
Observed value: 45,°C
